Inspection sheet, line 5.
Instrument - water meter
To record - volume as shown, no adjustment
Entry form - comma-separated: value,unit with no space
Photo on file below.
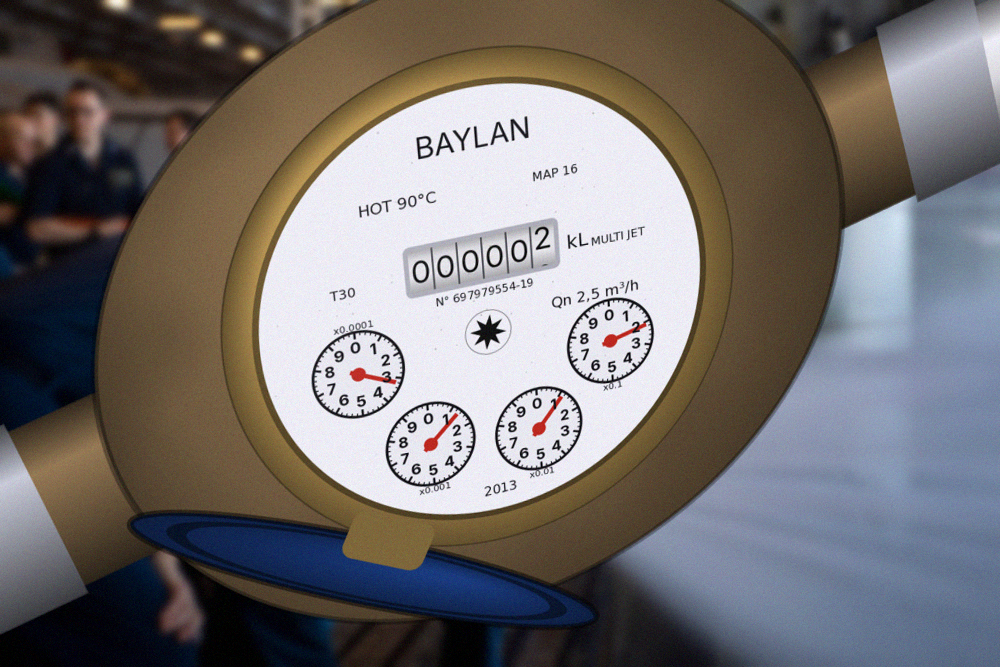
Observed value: 2.2113,kL
